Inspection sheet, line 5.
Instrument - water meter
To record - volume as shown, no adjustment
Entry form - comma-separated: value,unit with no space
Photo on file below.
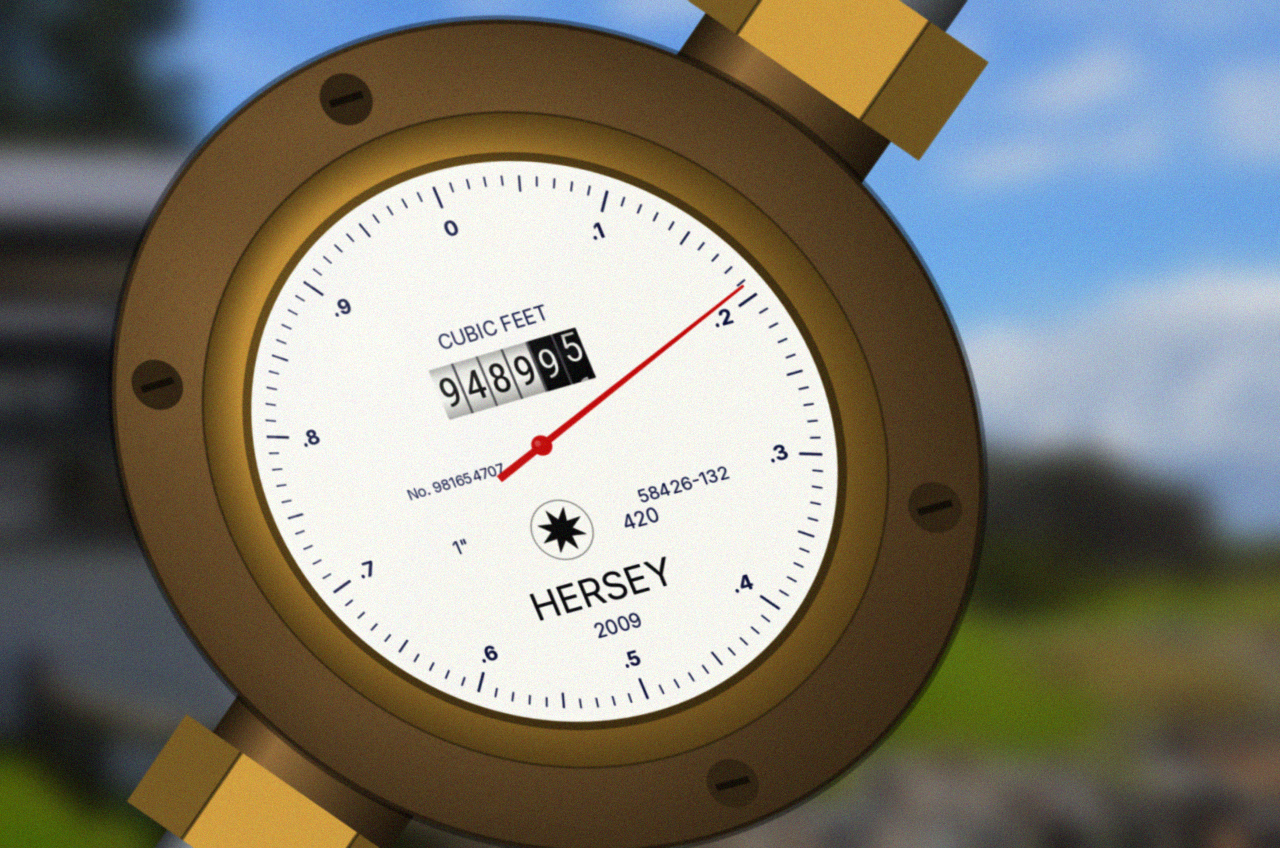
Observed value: 948995.19,ft³
